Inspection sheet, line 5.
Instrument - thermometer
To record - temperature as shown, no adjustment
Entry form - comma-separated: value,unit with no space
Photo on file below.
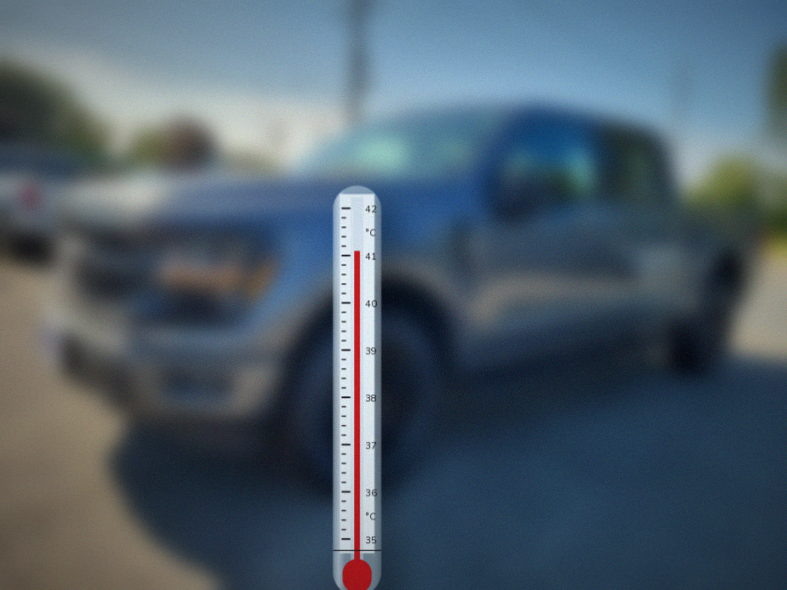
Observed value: 41.1,°C
